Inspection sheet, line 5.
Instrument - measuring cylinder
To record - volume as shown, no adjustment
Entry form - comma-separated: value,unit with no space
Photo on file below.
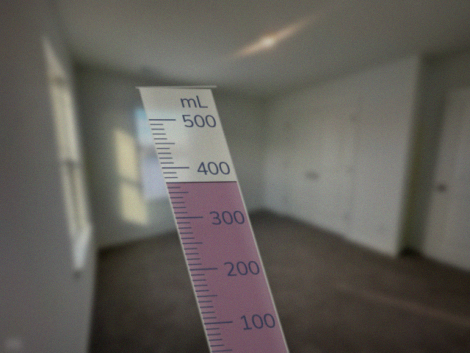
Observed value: 370,mL
